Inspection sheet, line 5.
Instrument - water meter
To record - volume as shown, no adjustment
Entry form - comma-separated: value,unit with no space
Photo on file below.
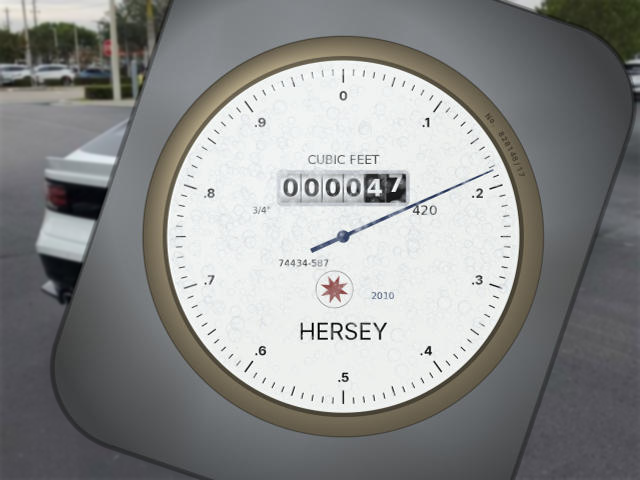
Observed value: 47.18,ft³
